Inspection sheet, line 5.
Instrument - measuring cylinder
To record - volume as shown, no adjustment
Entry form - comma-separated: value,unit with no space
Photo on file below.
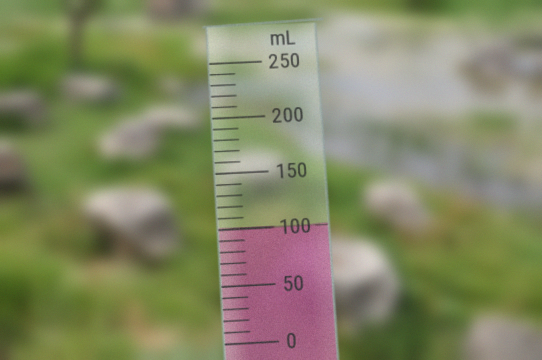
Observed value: 100,mL
